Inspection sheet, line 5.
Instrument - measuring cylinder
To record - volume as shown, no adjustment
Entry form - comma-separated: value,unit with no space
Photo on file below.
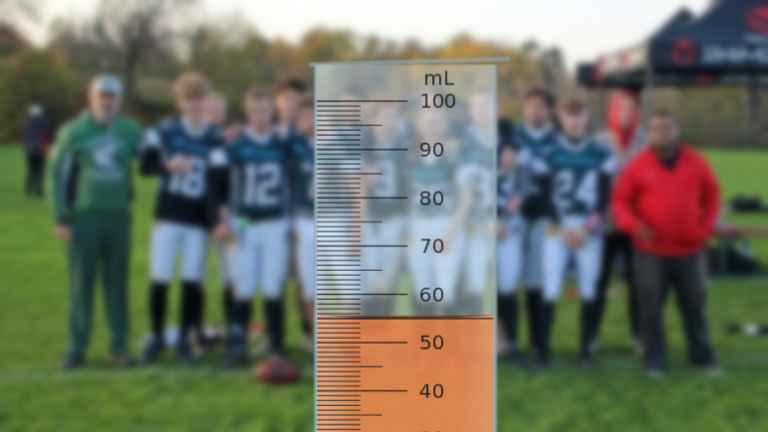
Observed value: 55,mL
